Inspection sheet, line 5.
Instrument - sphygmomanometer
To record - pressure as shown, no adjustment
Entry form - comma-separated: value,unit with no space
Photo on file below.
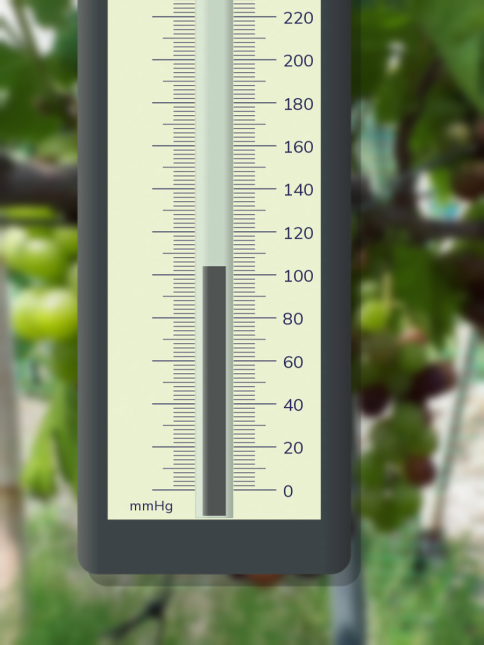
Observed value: 104,mmHg
